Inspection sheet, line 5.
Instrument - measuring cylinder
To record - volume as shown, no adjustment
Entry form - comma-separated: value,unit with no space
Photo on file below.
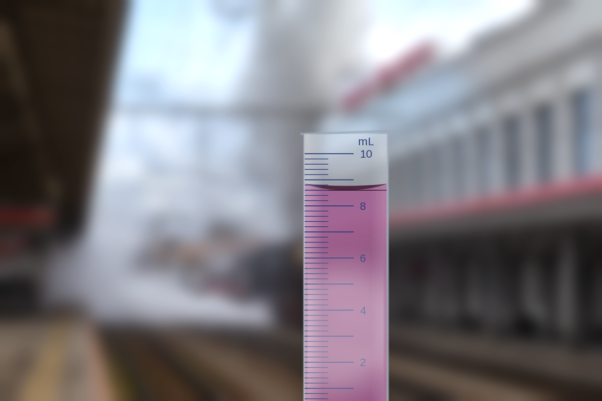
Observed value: 8.6,mL
